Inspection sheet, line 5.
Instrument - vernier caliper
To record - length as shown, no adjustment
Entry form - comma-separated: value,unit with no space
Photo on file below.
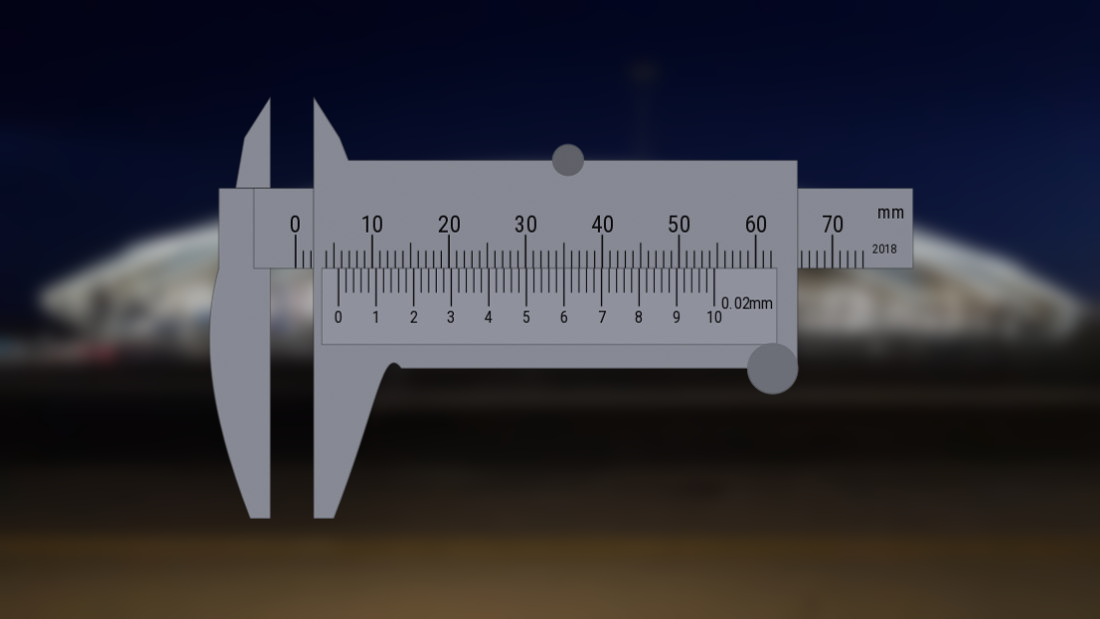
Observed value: 5.6,mm
